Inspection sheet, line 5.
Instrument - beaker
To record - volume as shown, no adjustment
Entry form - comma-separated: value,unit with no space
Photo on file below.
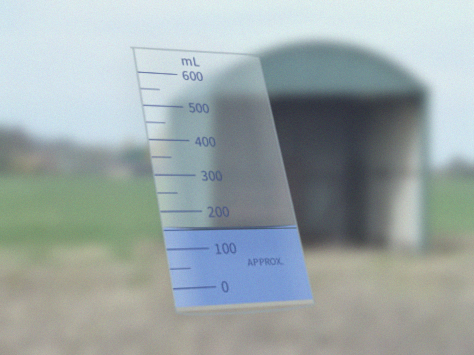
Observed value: 150,mL
